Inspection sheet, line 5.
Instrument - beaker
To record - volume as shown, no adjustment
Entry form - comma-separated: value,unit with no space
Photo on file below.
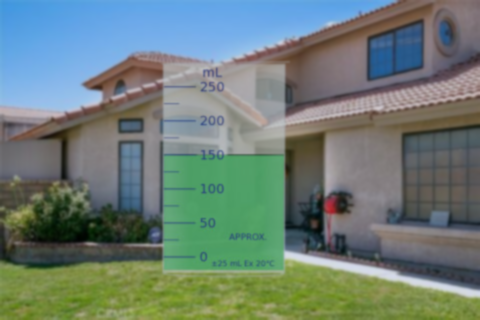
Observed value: 150,mL
